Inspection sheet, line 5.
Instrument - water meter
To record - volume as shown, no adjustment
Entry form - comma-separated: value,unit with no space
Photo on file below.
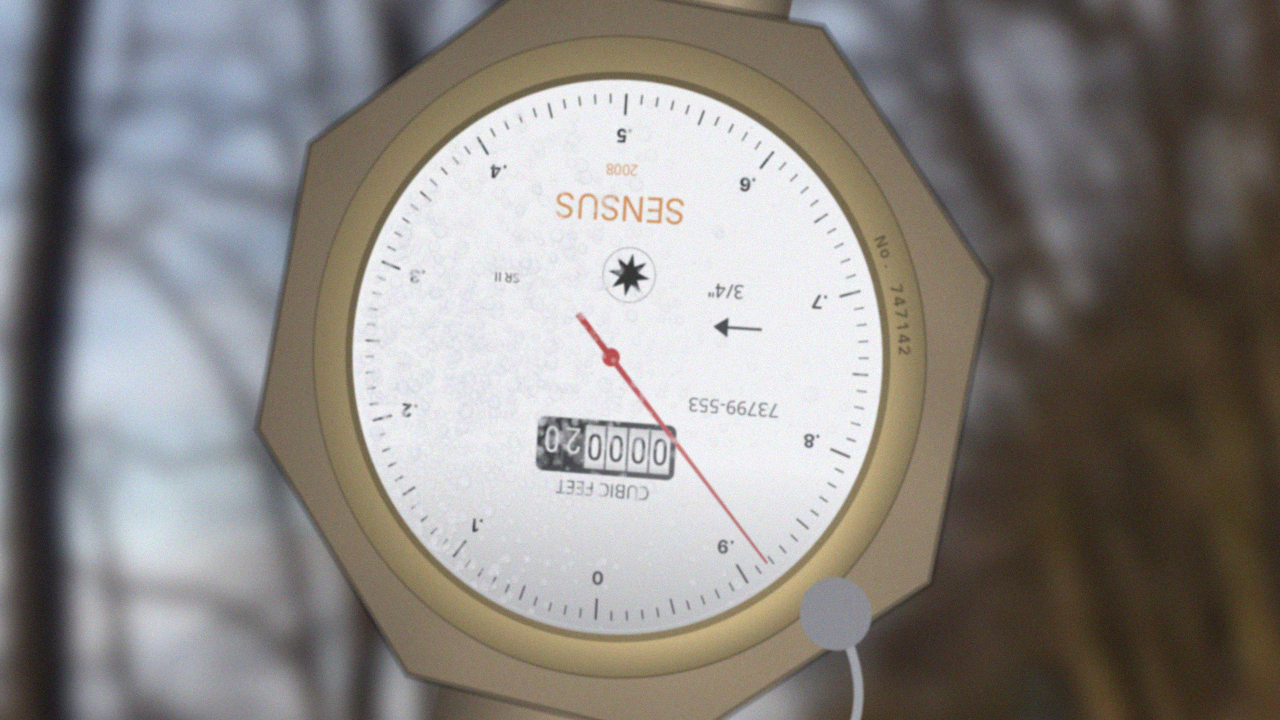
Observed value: 19.88,ft³
